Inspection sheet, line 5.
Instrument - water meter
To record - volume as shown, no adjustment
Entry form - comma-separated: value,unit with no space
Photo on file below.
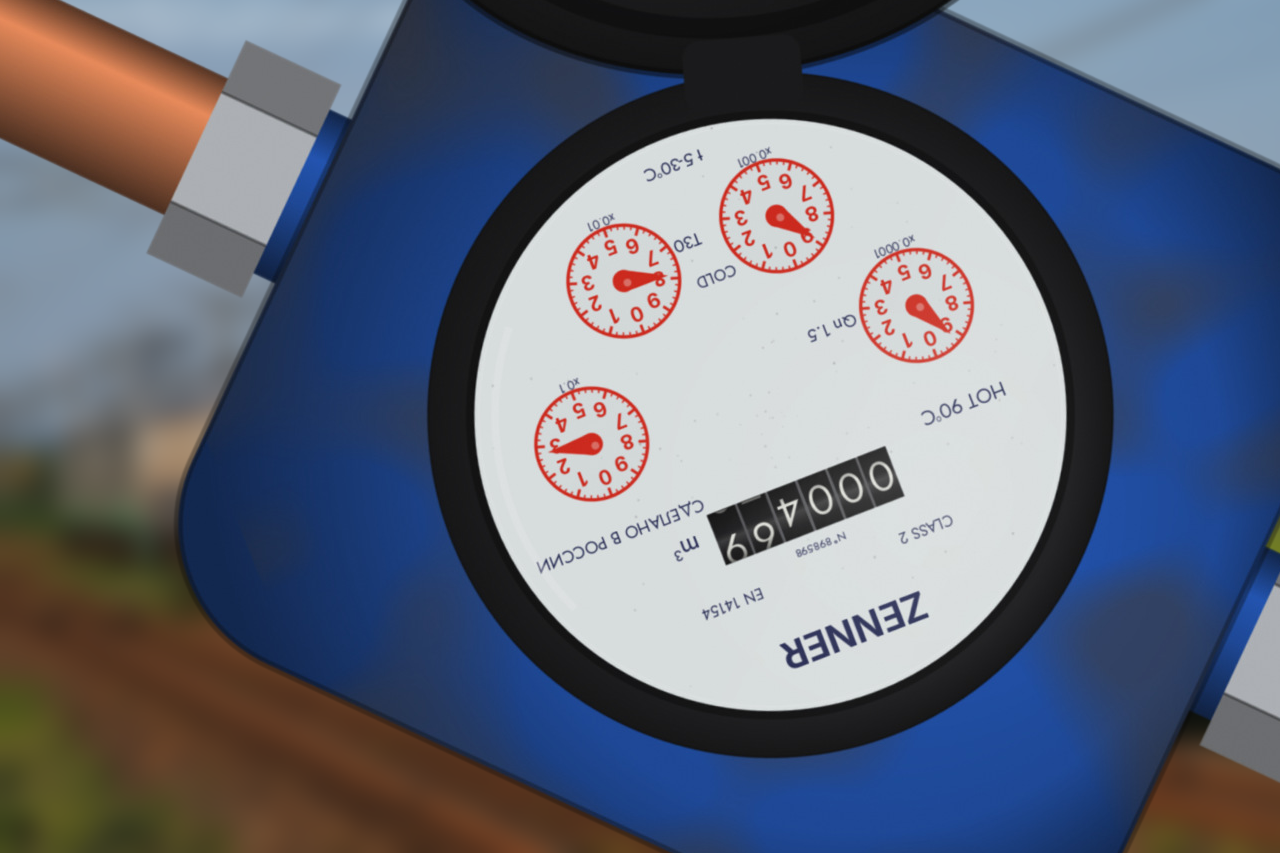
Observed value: 469.2789,m³
